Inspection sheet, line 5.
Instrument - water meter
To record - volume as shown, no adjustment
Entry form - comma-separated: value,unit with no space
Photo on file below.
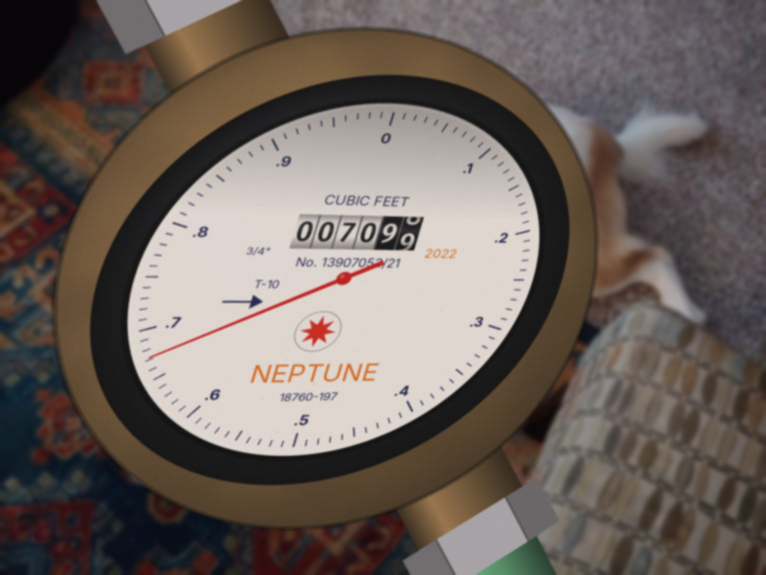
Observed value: 7098.67,ft³
